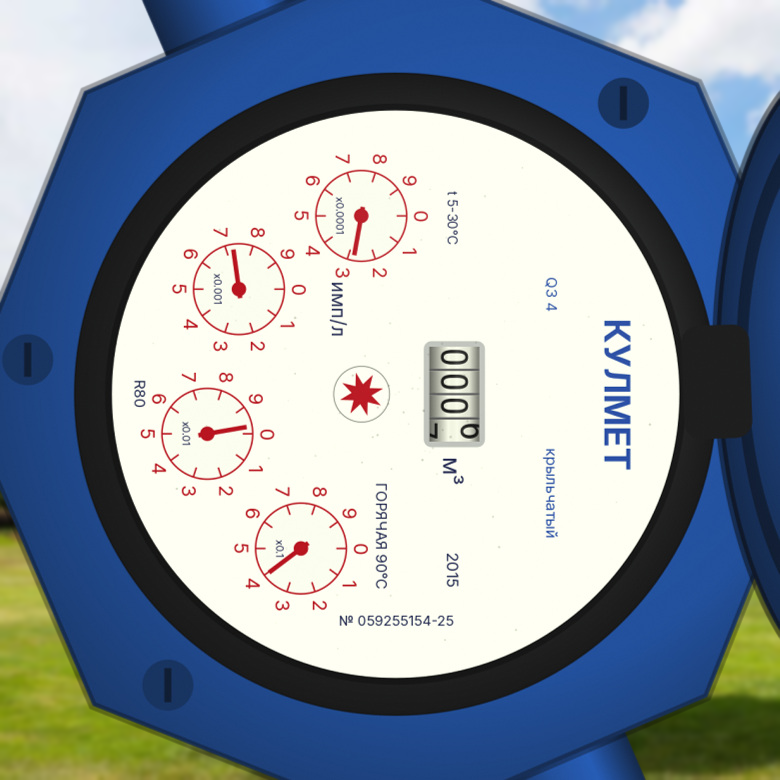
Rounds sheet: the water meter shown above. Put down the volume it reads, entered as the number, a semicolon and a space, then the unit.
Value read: 6.3972; m³
